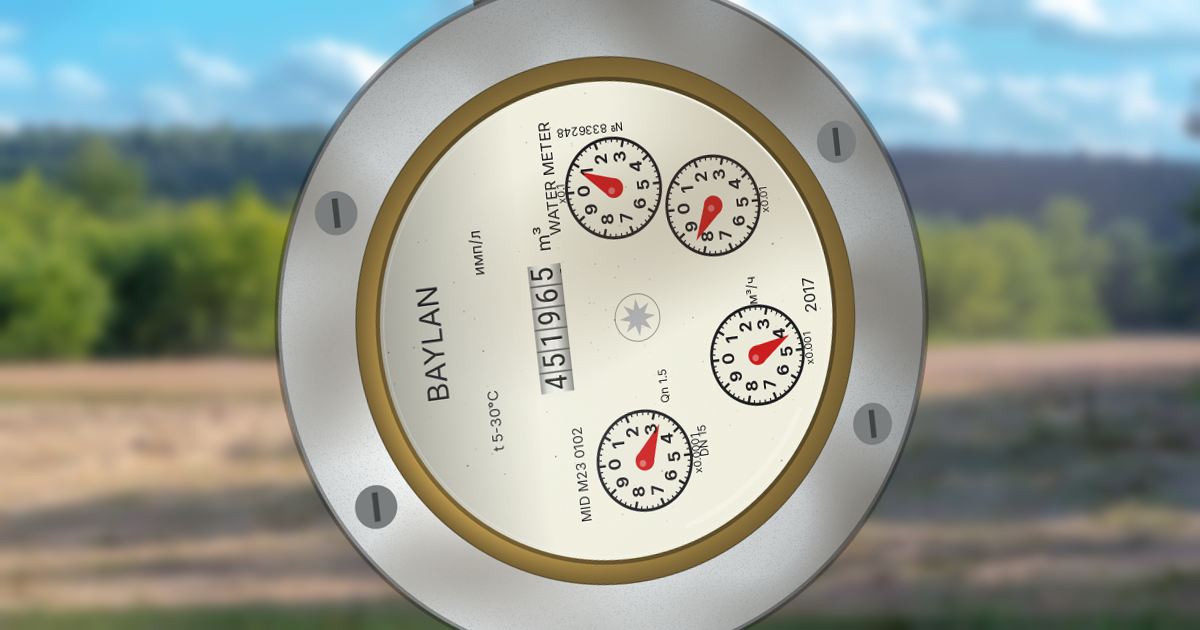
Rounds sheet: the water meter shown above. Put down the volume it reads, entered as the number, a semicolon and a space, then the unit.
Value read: 451965.0843; m³
